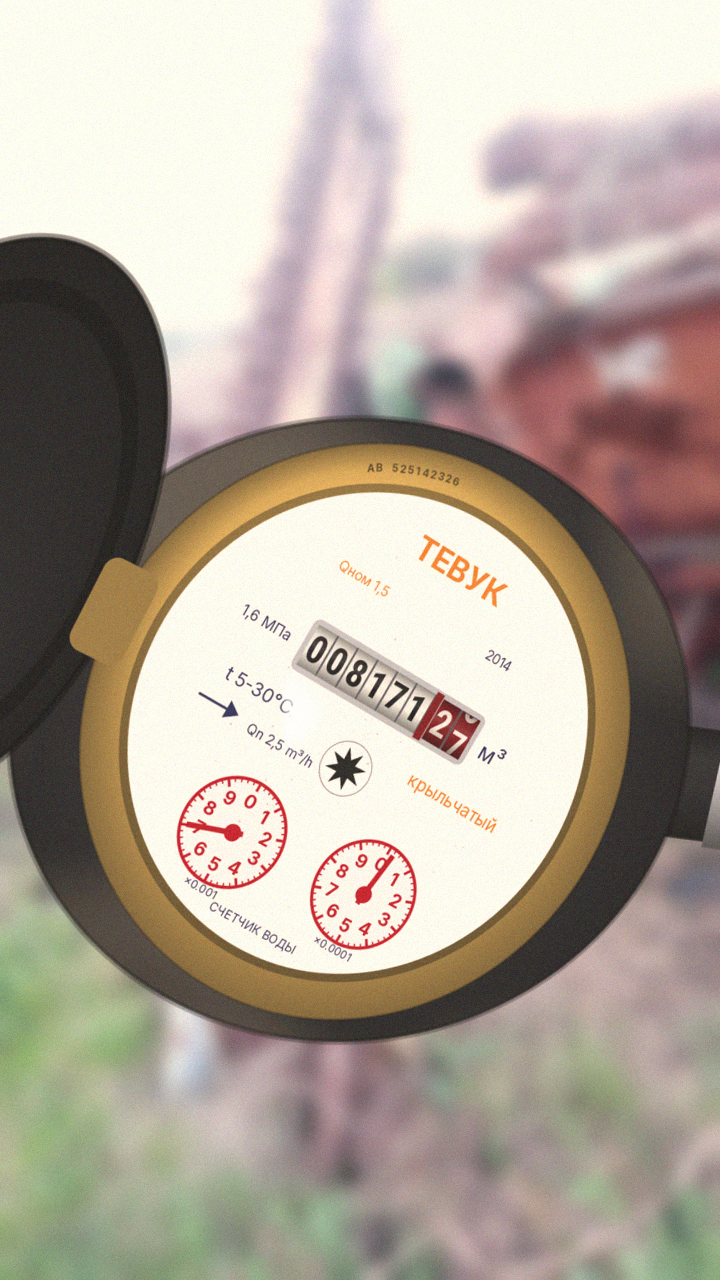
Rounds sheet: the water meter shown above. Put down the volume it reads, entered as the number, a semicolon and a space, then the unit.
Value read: 8171.2670; m³
